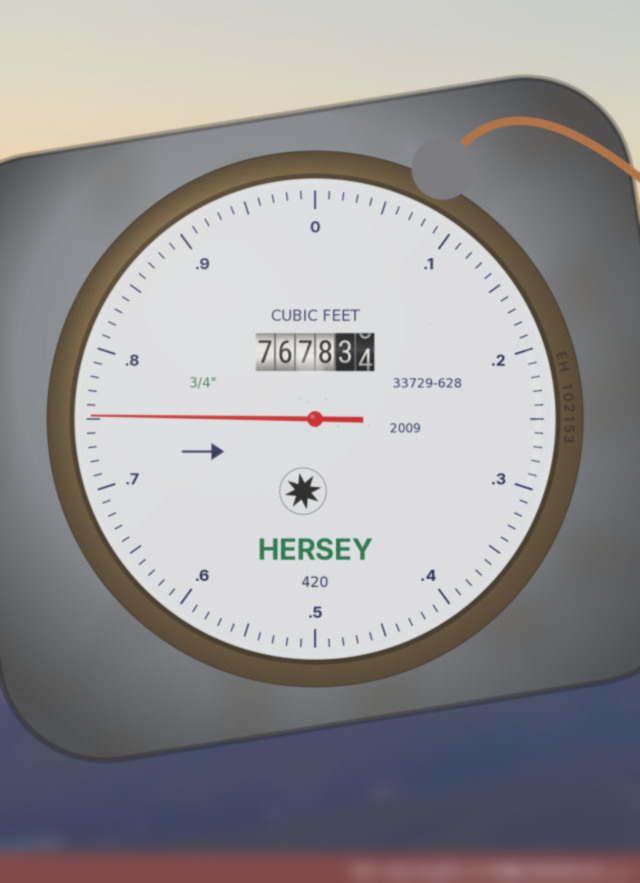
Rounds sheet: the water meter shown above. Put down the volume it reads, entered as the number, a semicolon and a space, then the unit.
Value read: 767833.75; ft³
